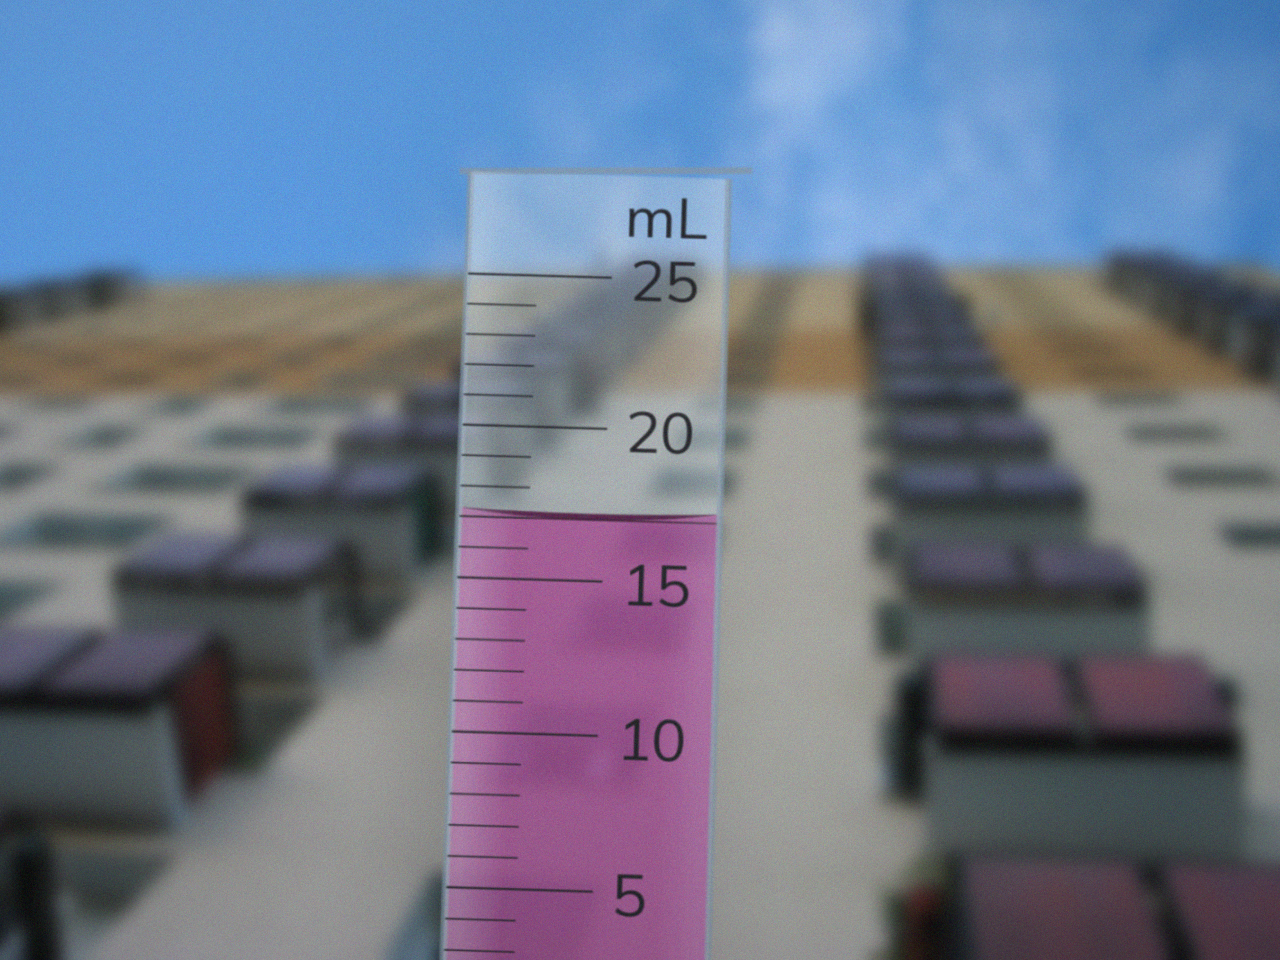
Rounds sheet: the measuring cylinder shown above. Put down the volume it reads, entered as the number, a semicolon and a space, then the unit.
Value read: 17; mL
